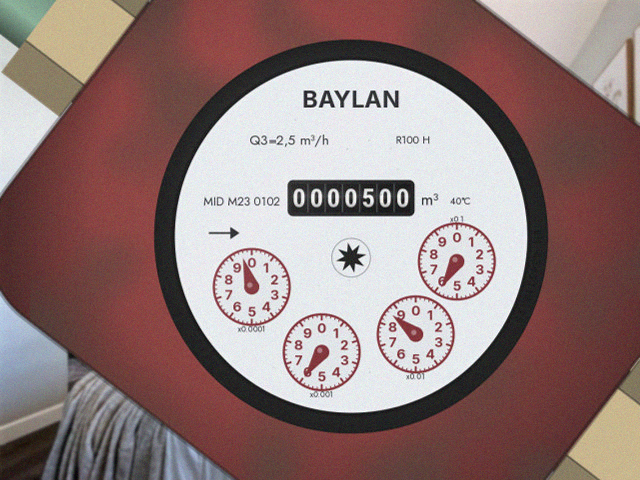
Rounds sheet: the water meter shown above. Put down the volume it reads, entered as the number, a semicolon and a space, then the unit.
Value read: 500.5859; m³
